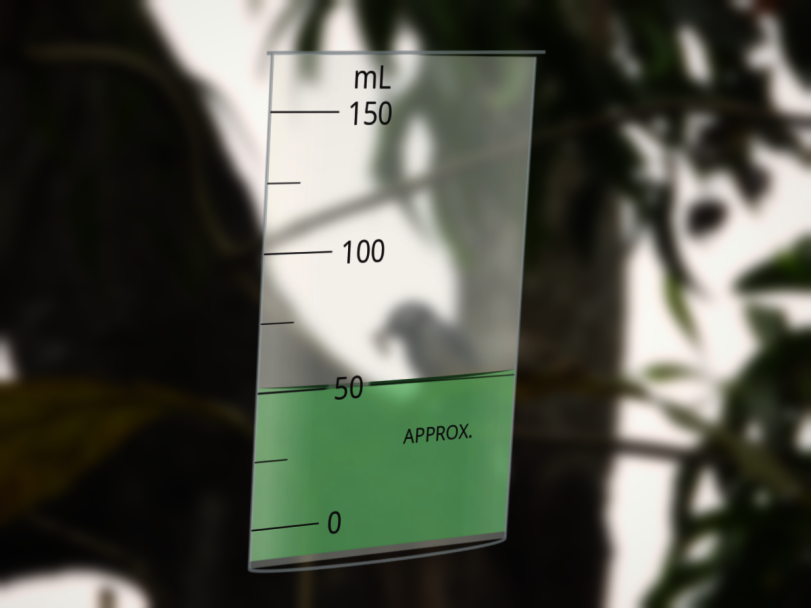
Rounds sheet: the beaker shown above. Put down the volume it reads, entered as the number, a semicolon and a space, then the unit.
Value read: 50; mL
